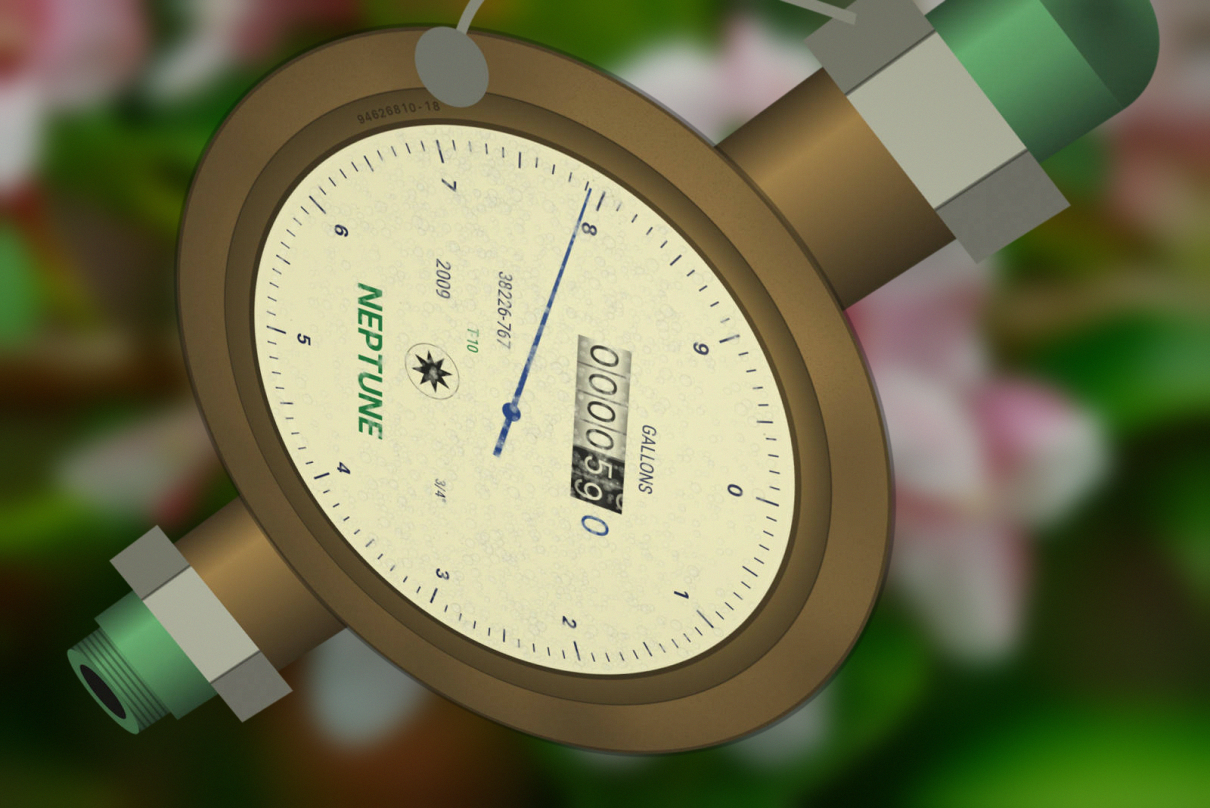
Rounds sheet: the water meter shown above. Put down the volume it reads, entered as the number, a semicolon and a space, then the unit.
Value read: 587.9; gal
